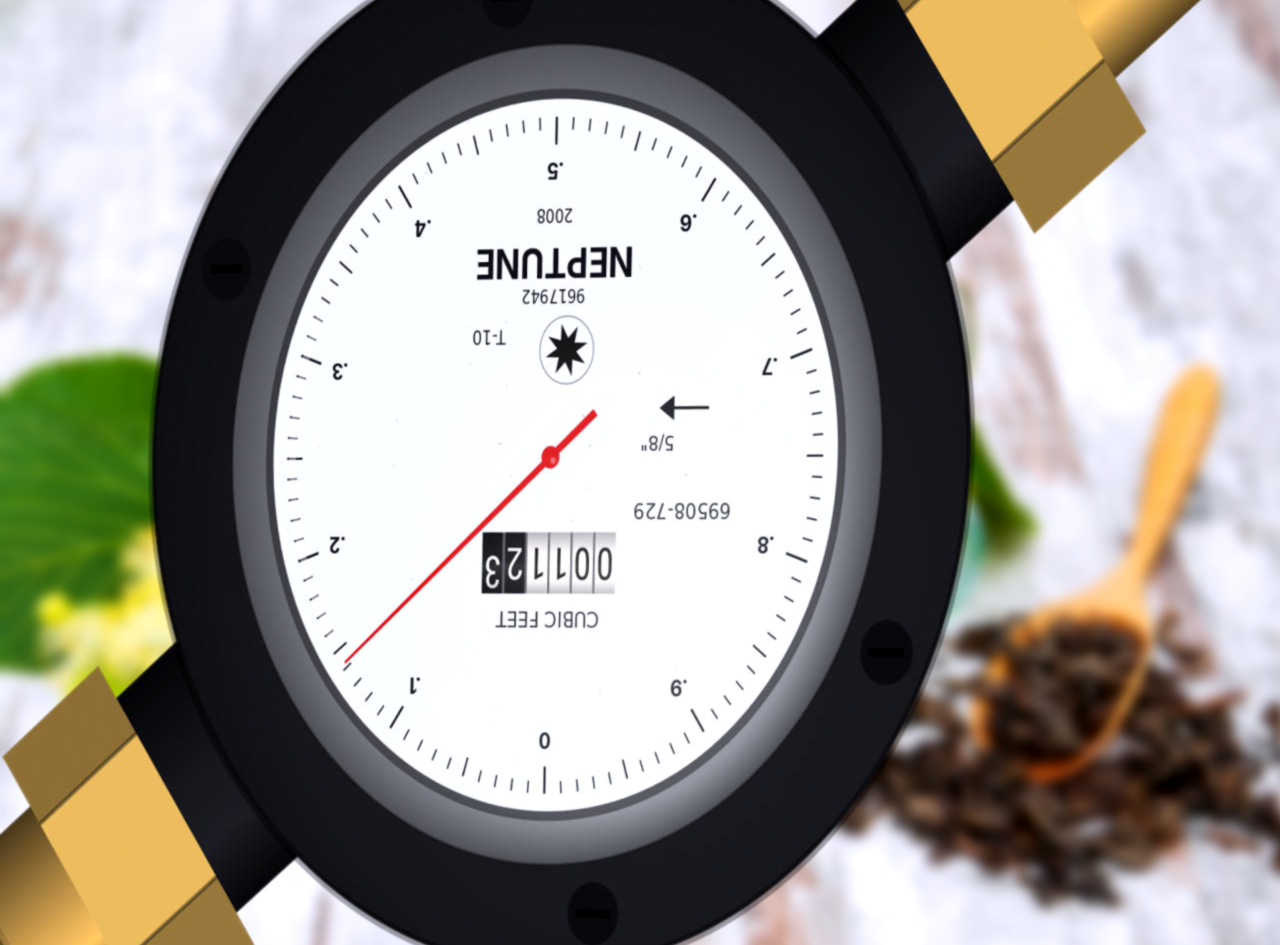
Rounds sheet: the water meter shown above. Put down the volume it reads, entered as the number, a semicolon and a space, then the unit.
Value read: 1123.14; ft³
